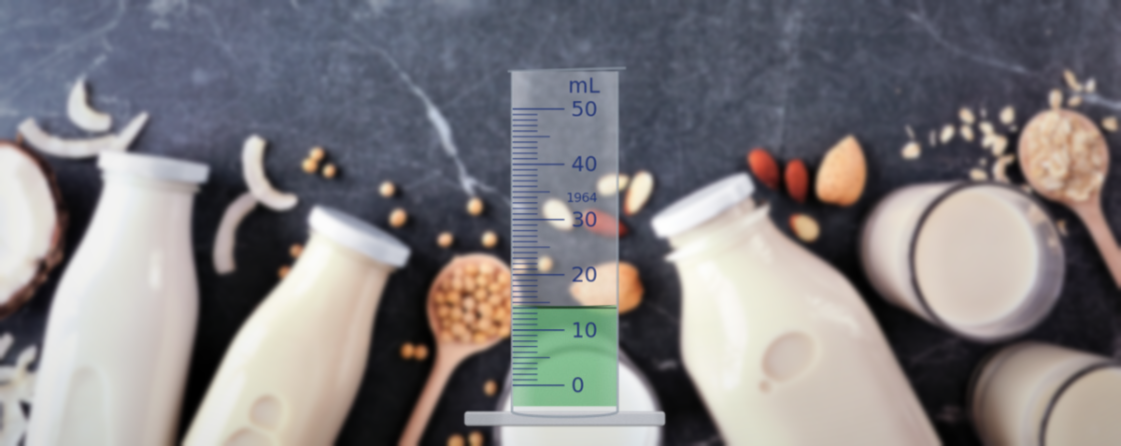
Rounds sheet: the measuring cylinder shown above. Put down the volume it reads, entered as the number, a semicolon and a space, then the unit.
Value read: 14; mL
